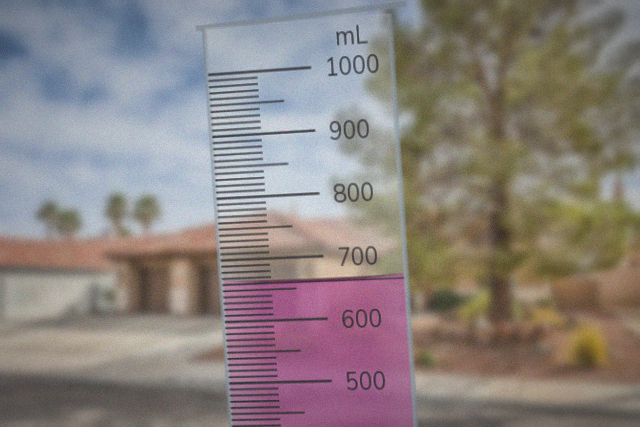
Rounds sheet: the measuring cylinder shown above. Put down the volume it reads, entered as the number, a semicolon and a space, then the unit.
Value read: 660; mL
